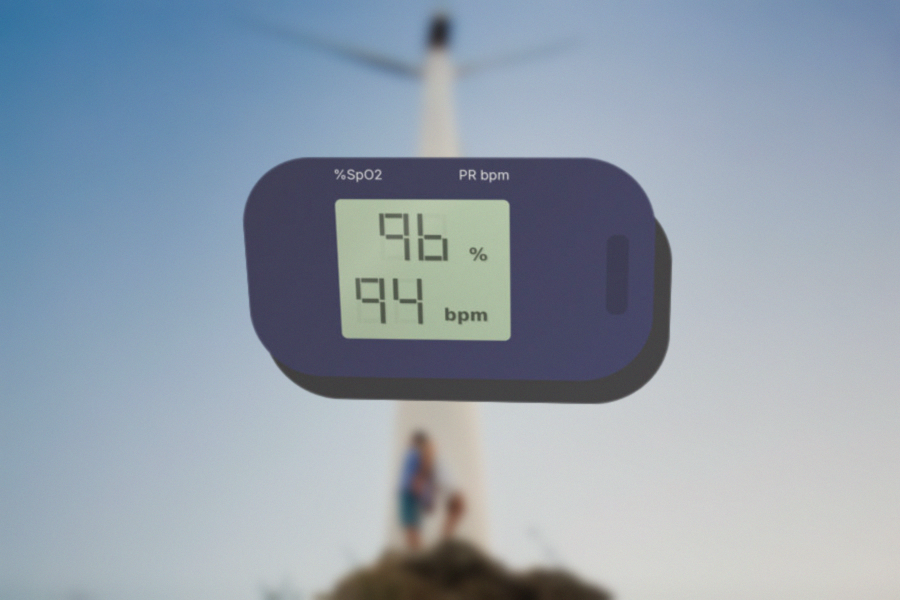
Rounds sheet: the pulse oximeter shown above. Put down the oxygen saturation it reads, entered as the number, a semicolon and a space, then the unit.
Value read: 96; %
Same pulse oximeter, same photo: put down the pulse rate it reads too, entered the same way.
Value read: 94; bpm
